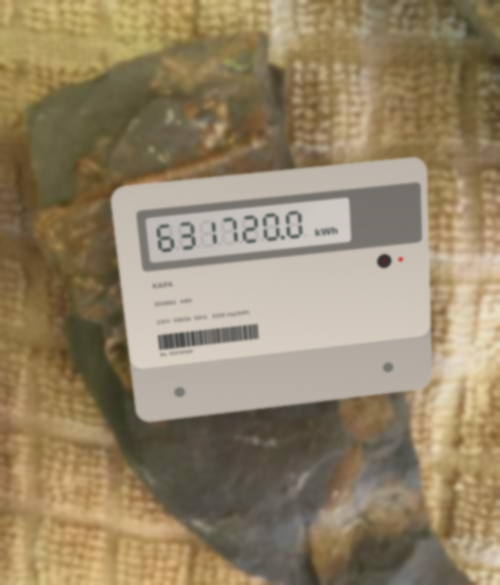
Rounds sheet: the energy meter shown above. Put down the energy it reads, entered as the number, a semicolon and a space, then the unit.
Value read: 631720.0; kWh
